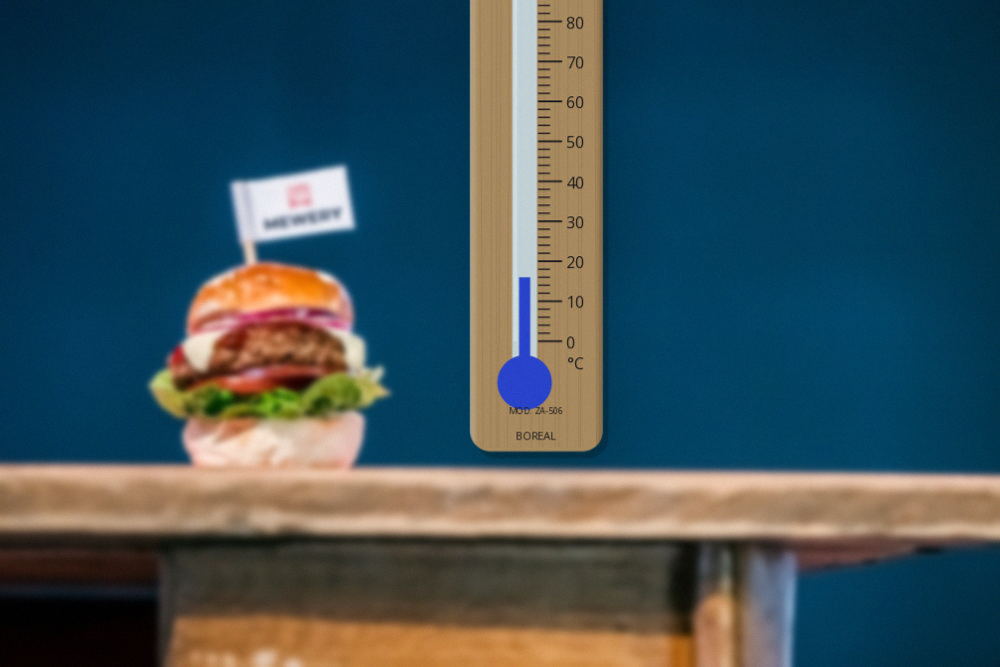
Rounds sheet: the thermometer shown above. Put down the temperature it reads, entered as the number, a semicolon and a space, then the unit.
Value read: 16; °C
